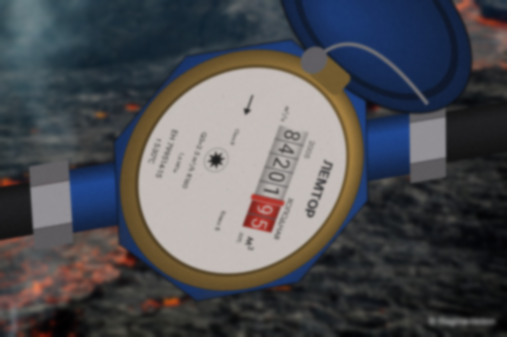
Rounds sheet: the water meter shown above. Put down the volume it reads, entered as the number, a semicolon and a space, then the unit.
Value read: 84201.95; m³
